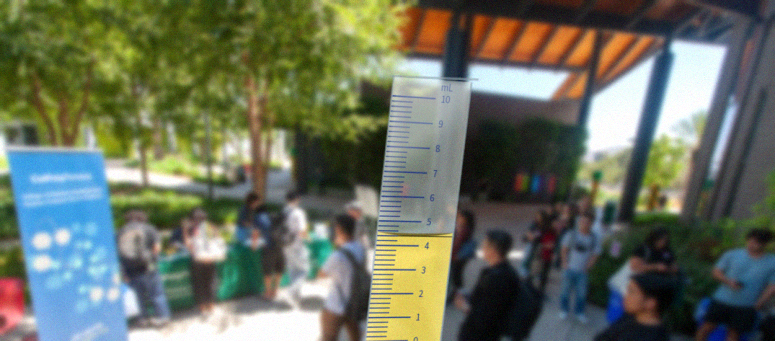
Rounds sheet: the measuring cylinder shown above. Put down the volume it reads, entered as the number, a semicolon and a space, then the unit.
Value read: 4.4; mL
